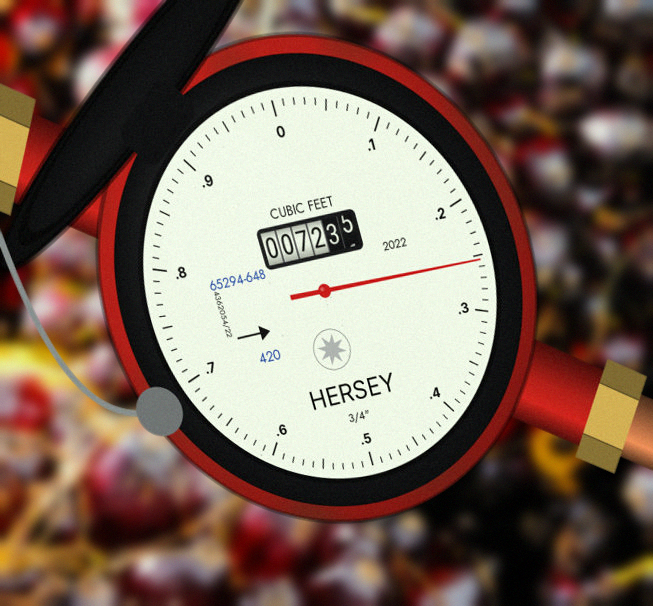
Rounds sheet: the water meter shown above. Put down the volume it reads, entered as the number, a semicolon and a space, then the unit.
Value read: 7235.25; ft³
